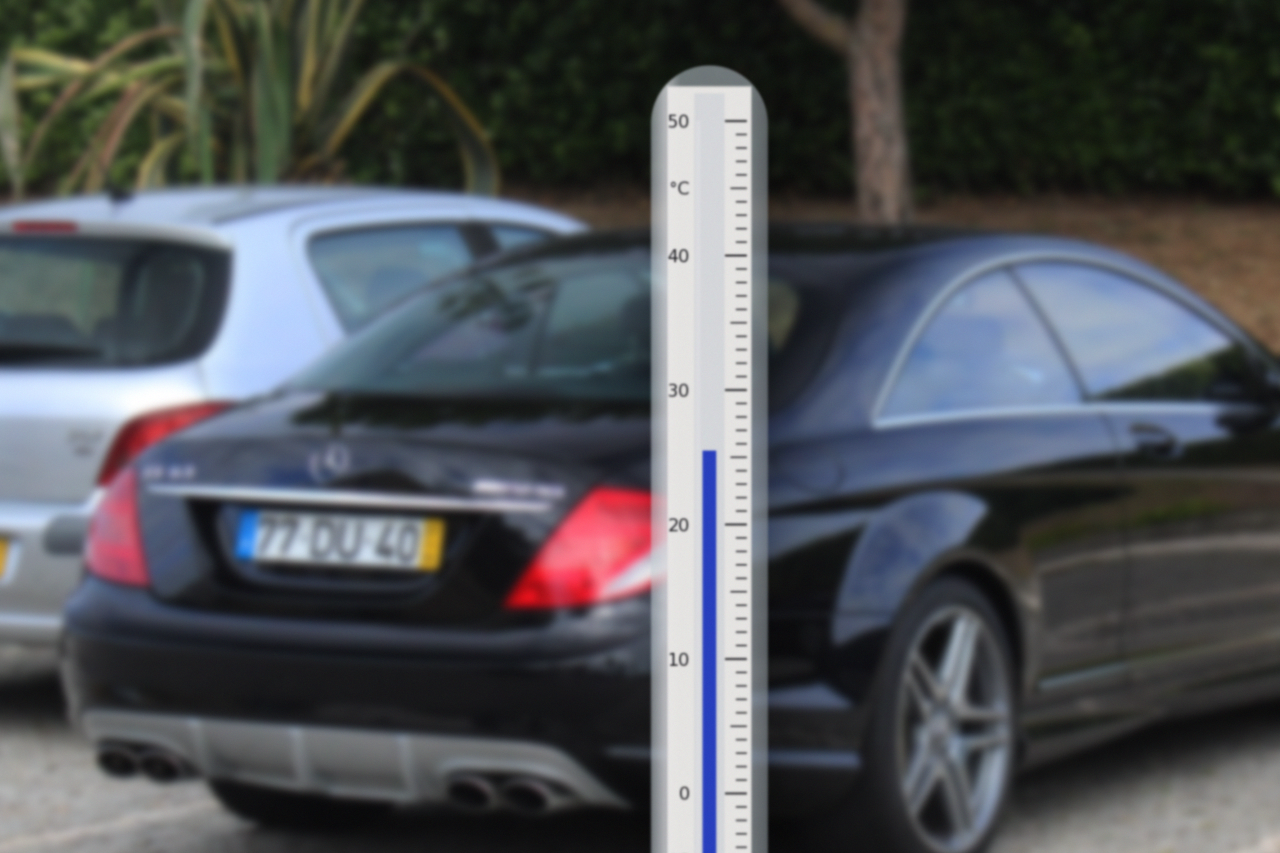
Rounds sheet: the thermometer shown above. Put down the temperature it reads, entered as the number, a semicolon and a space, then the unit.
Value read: 25.5; °C
